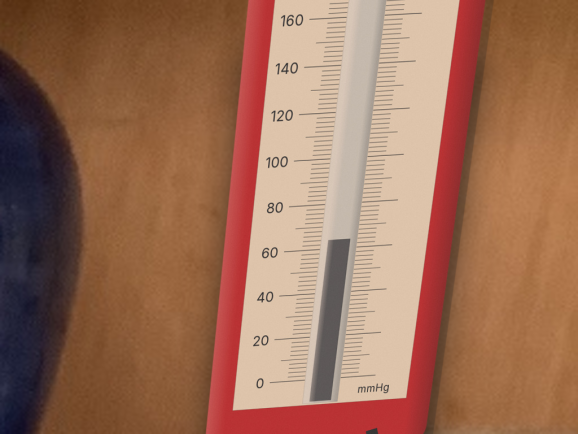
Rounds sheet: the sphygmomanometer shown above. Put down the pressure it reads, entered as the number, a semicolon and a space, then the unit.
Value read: 64; mmHg
